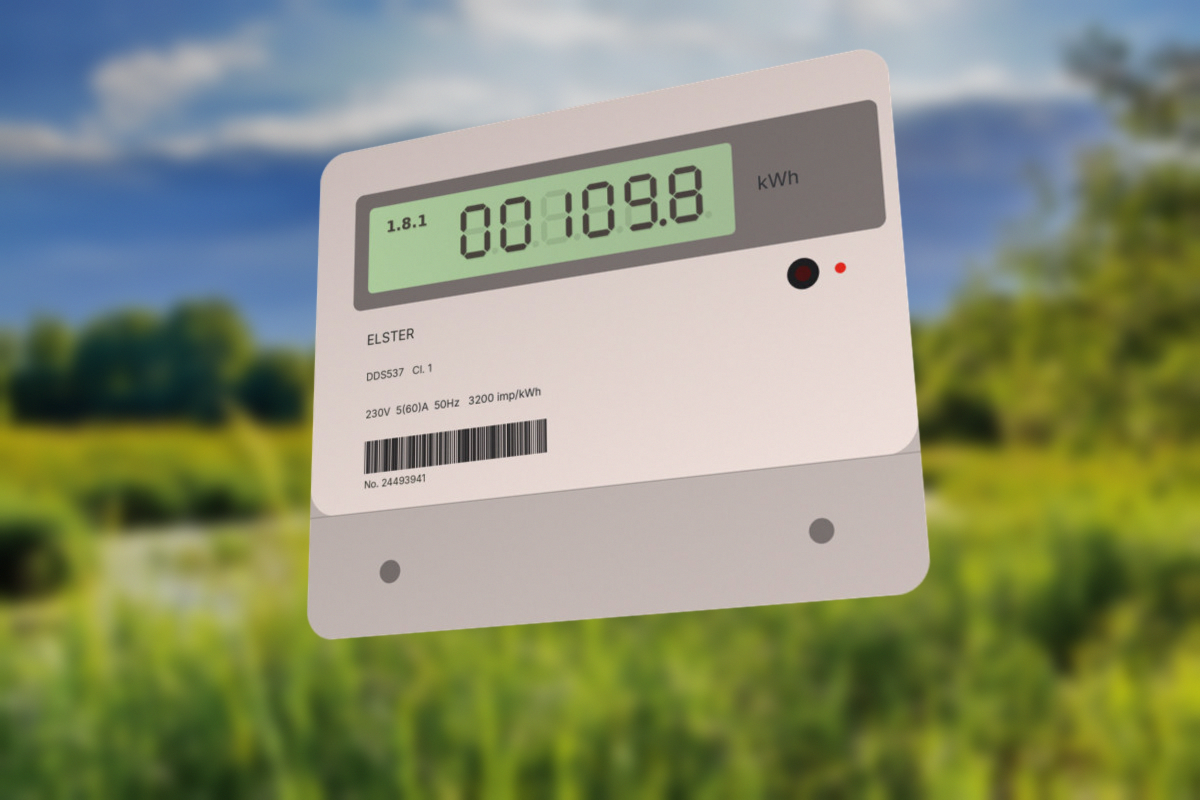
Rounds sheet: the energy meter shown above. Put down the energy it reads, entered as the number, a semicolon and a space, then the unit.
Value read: 109.8; kWh
